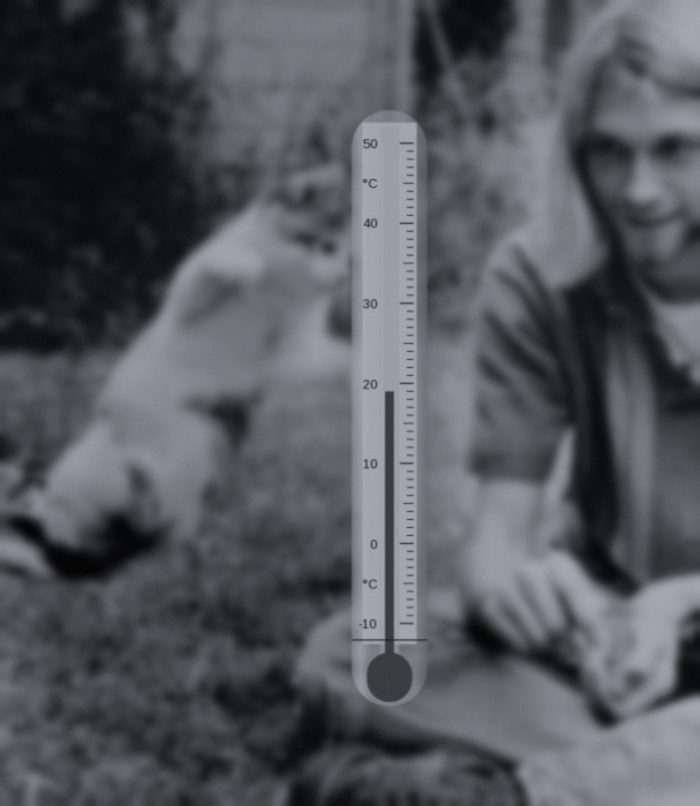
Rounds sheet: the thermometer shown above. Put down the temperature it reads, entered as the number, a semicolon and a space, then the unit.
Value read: 19; °C
